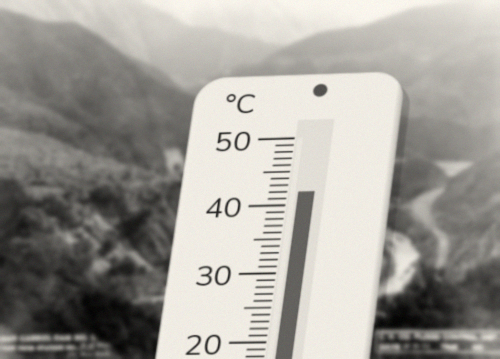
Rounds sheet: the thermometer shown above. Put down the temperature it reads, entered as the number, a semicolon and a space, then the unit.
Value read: 42; °C
